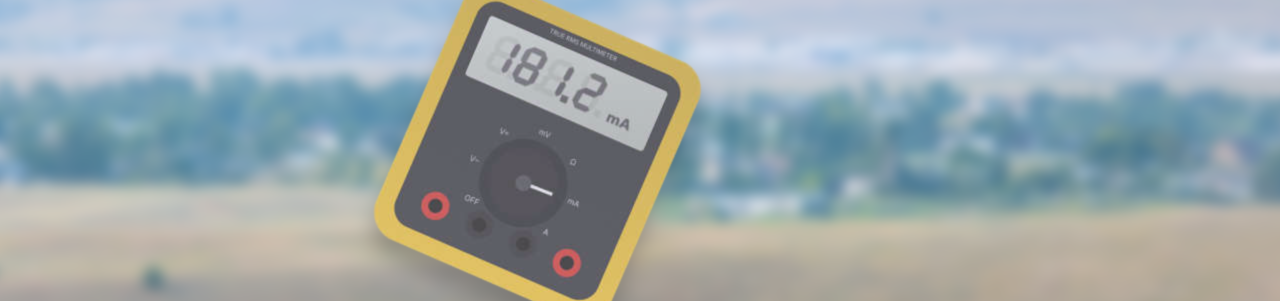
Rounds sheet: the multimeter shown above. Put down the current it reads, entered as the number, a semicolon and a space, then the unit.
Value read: 181.2; mA
